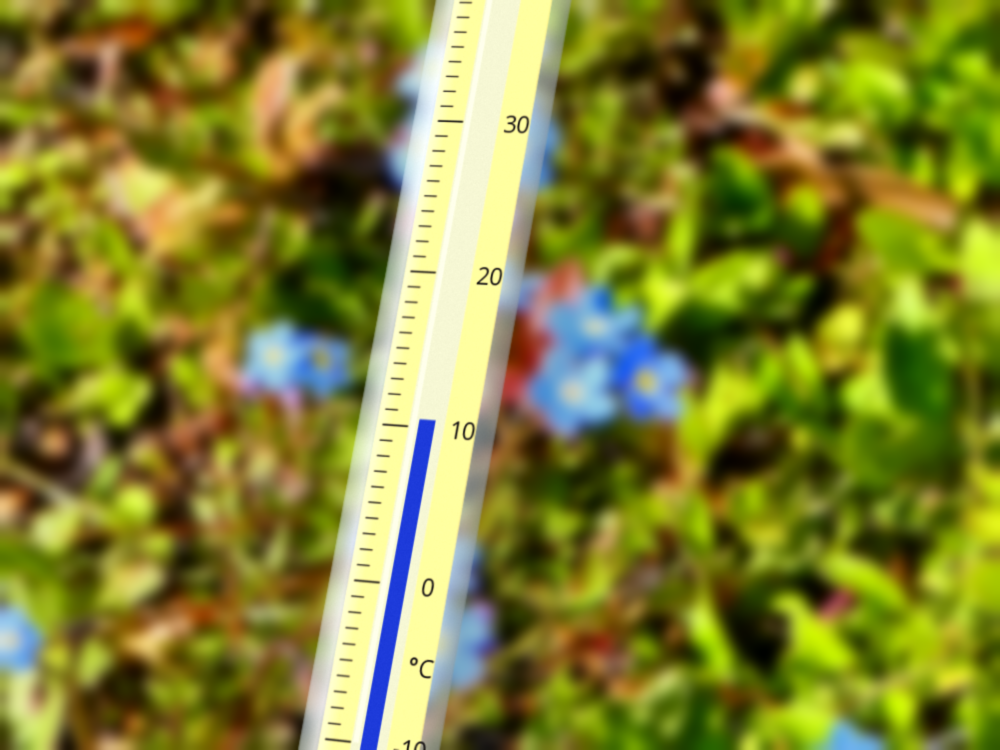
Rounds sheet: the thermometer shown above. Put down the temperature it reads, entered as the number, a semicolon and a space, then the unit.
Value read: 10.5; °C
